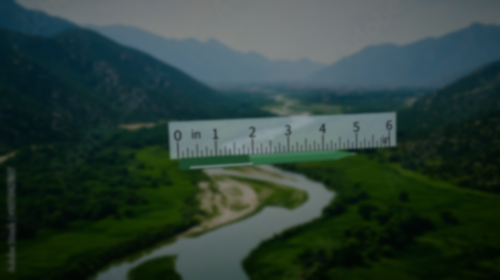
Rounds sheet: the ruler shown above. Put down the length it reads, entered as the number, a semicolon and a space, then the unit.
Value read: 5; in
